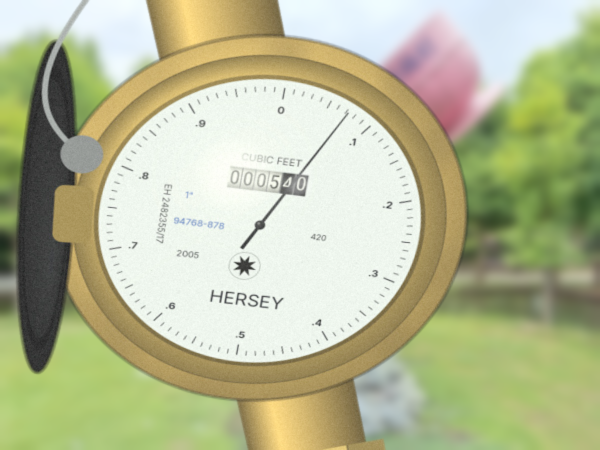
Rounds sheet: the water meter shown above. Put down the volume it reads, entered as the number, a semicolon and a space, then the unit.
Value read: 540.07; ft³
